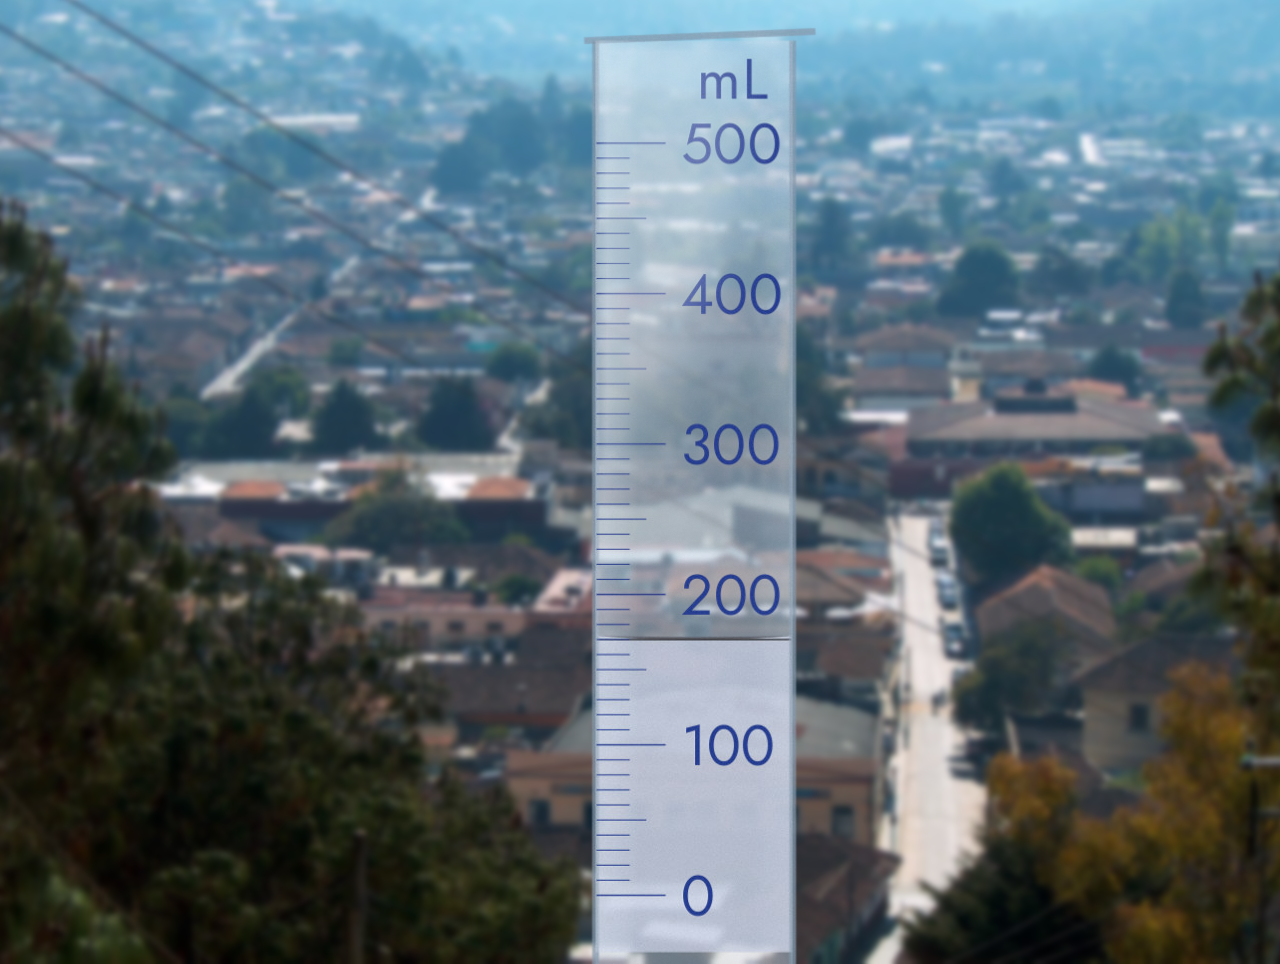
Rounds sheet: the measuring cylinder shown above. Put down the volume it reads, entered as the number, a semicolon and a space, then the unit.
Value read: 170; mL
